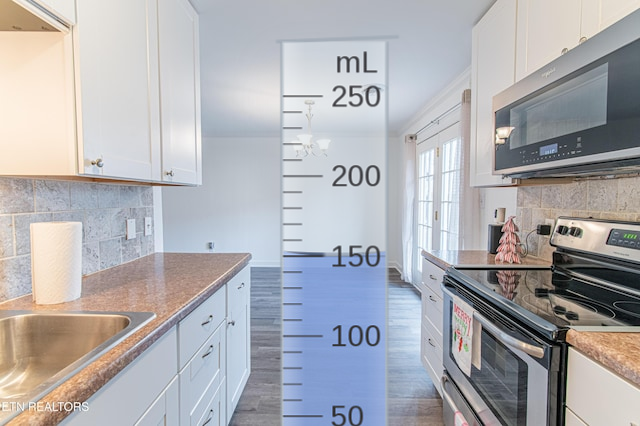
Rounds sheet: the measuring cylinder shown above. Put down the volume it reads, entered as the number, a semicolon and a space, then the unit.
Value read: 150; mL
